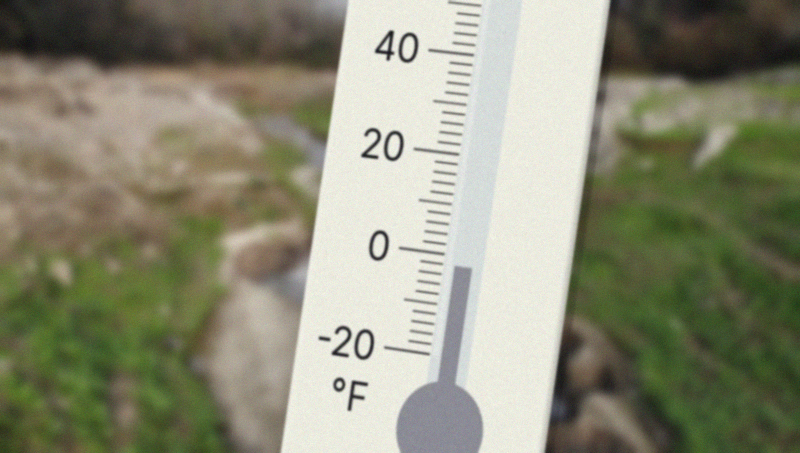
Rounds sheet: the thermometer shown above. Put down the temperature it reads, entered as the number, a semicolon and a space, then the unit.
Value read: -2; °F
